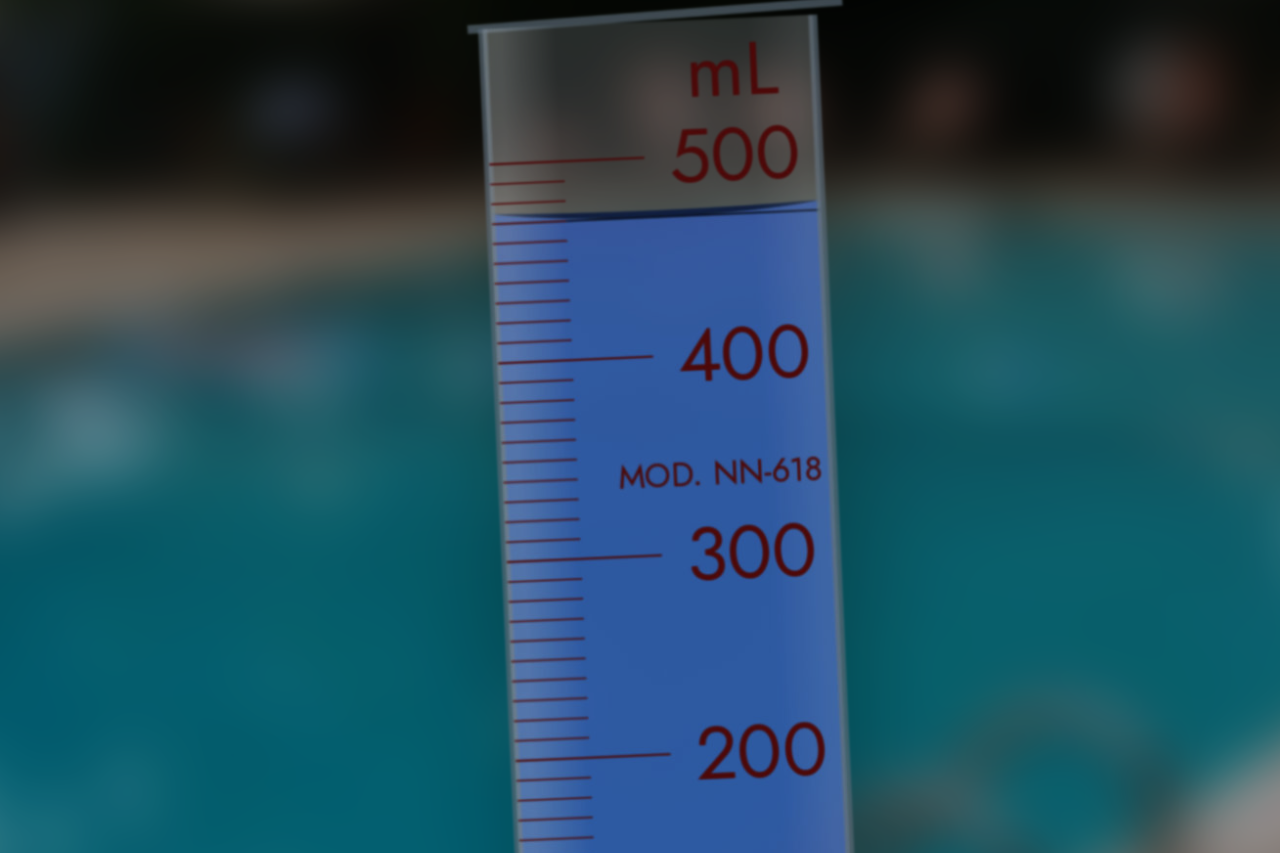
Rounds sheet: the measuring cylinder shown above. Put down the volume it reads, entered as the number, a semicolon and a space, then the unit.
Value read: 470; mL
